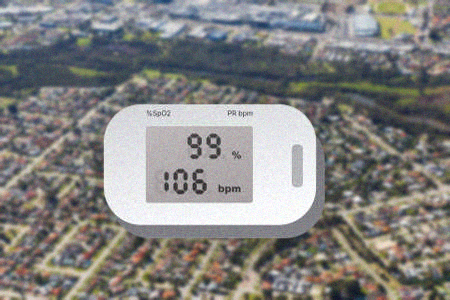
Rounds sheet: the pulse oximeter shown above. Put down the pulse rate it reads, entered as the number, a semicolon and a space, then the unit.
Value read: 106; bpm
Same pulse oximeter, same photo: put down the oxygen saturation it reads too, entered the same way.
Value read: 99; %
